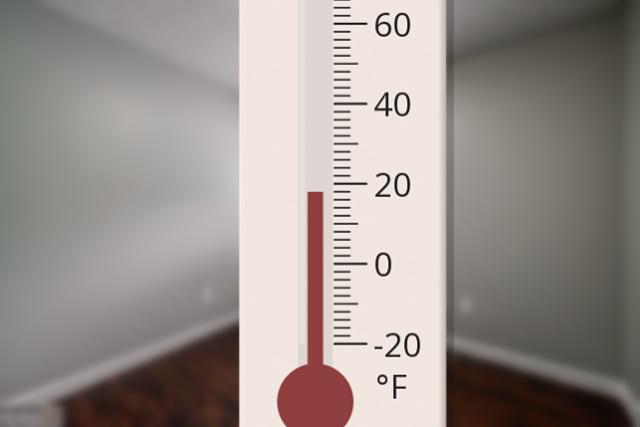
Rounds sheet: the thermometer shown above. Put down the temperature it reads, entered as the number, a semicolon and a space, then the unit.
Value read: 18; °F
